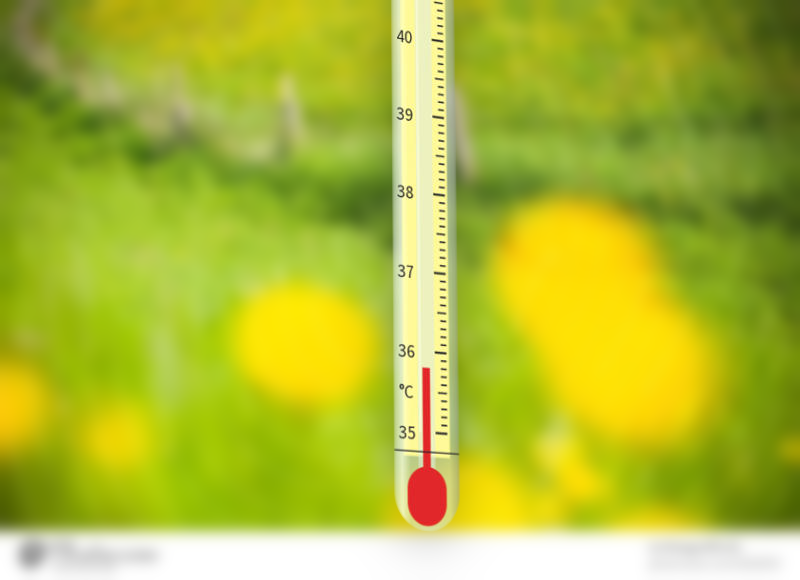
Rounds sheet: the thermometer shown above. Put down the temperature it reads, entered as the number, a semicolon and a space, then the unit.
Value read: 35.8; °C
